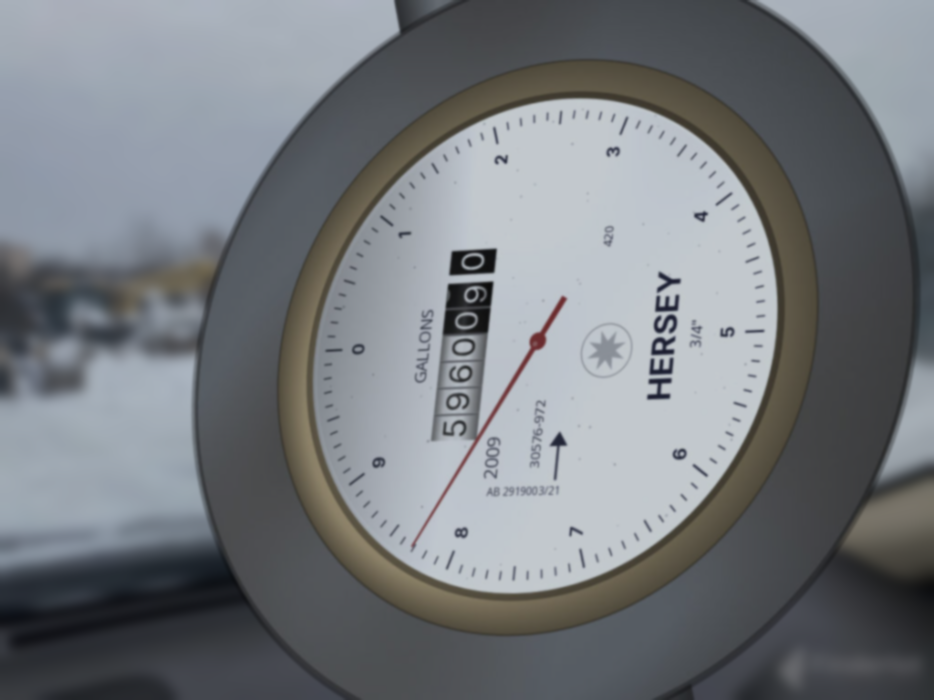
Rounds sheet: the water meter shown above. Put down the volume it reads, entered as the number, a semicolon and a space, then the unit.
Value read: 5960088.3; gal
